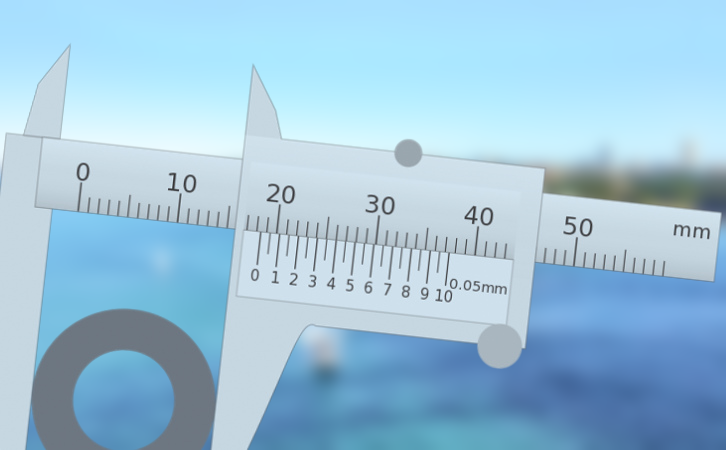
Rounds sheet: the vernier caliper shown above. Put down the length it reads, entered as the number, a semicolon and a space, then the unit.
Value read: 18.4; mm
